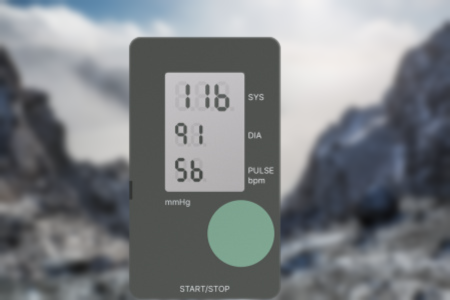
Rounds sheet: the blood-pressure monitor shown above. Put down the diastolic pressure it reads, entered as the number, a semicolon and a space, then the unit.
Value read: 91; mmHg
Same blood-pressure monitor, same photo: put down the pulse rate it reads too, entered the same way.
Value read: 56; bpm
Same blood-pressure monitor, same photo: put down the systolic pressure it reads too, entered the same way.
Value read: 116; mmHg
